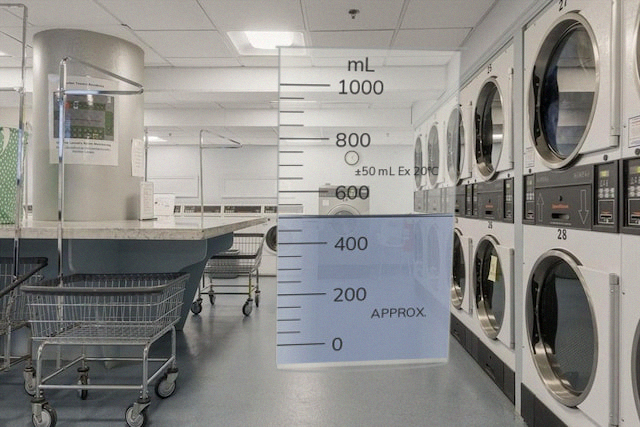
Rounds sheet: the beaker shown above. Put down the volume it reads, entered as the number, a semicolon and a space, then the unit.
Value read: 500; mL
